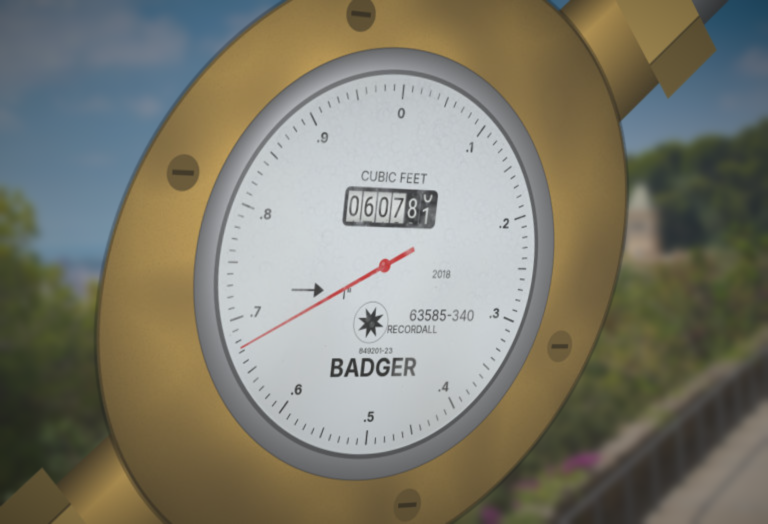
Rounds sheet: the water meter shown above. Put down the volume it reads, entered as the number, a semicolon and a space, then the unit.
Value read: 60780.67; ft³
